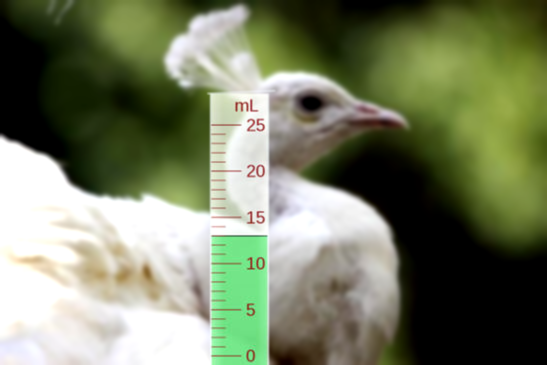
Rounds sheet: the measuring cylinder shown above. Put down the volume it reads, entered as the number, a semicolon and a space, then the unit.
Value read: 13; mL
